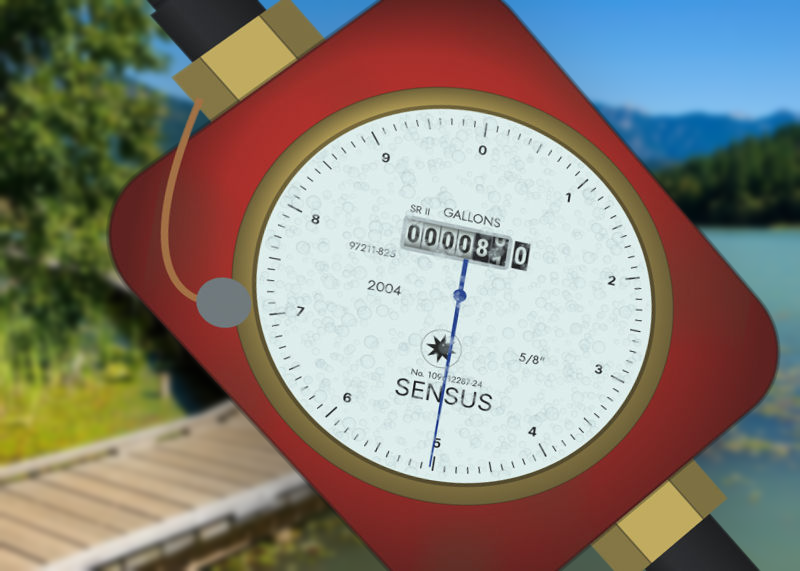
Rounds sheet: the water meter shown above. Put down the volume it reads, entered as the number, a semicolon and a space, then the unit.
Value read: 805.0; gal
